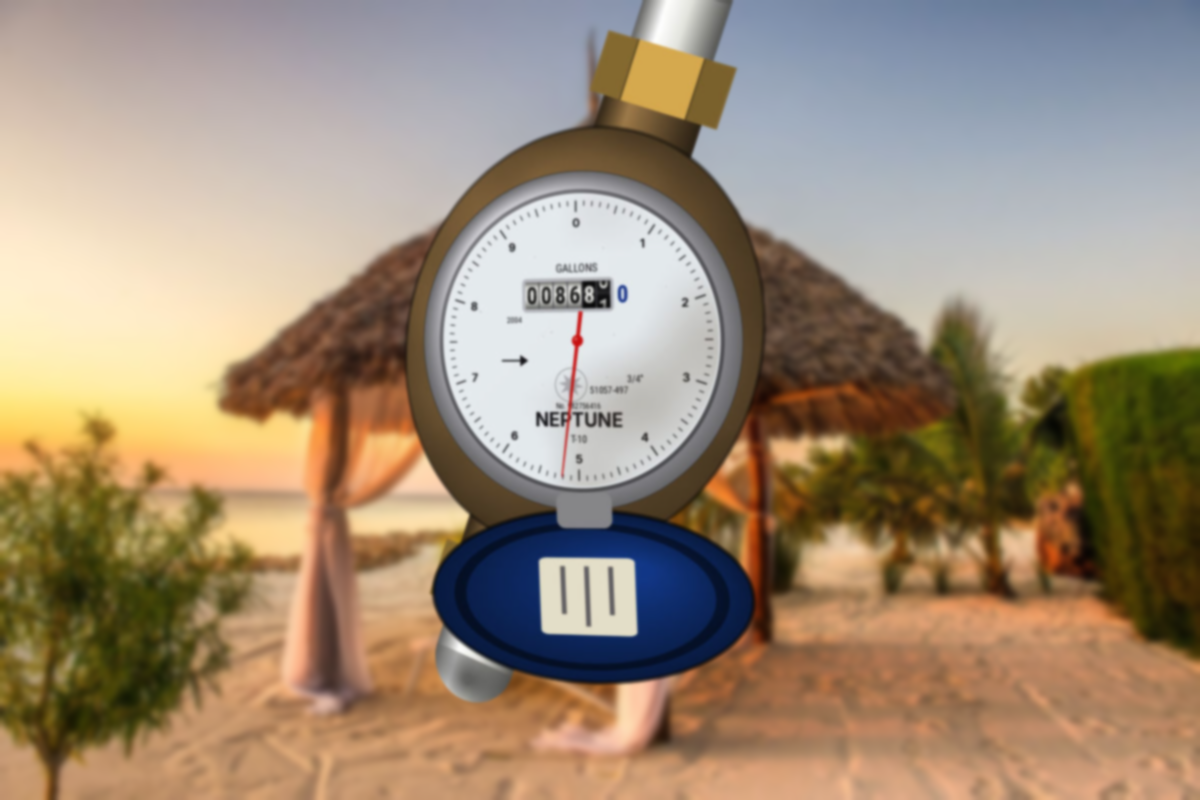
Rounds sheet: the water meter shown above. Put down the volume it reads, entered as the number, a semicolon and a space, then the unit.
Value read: 86805.2; gal
